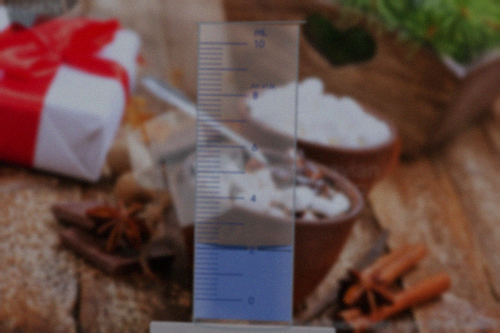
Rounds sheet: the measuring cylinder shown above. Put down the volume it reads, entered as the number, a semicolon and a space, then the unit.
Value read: 2; mL
